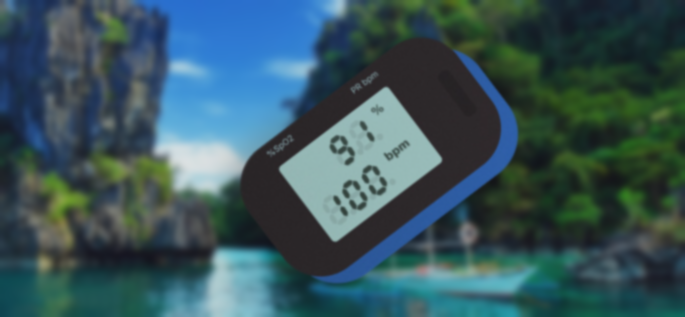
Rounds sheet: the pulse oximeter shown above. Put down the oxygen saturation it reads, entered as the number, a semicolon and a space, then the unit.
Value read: 91; %
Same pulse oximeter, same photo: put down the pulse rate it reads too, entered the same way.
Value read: 100; bpm
